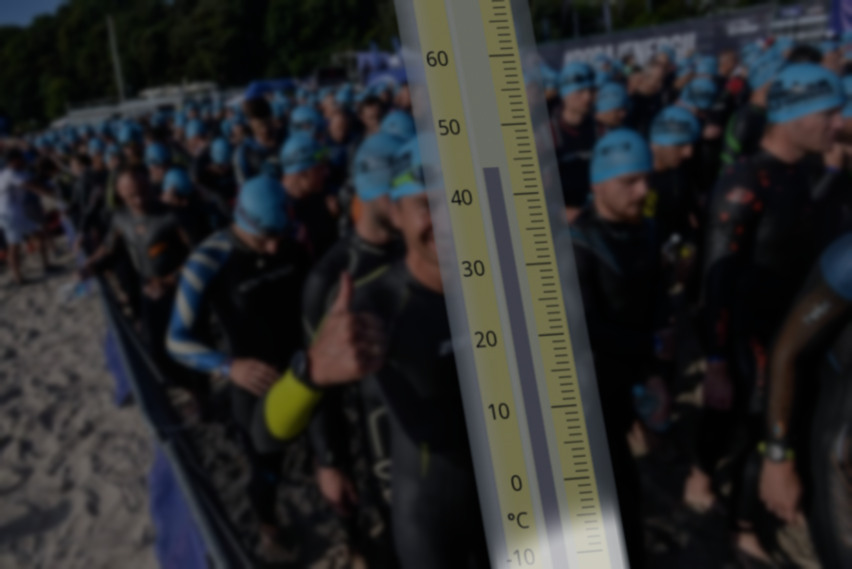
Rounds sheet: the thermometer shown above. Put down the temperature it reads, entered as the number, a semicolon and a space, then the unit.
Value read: 44; °C
